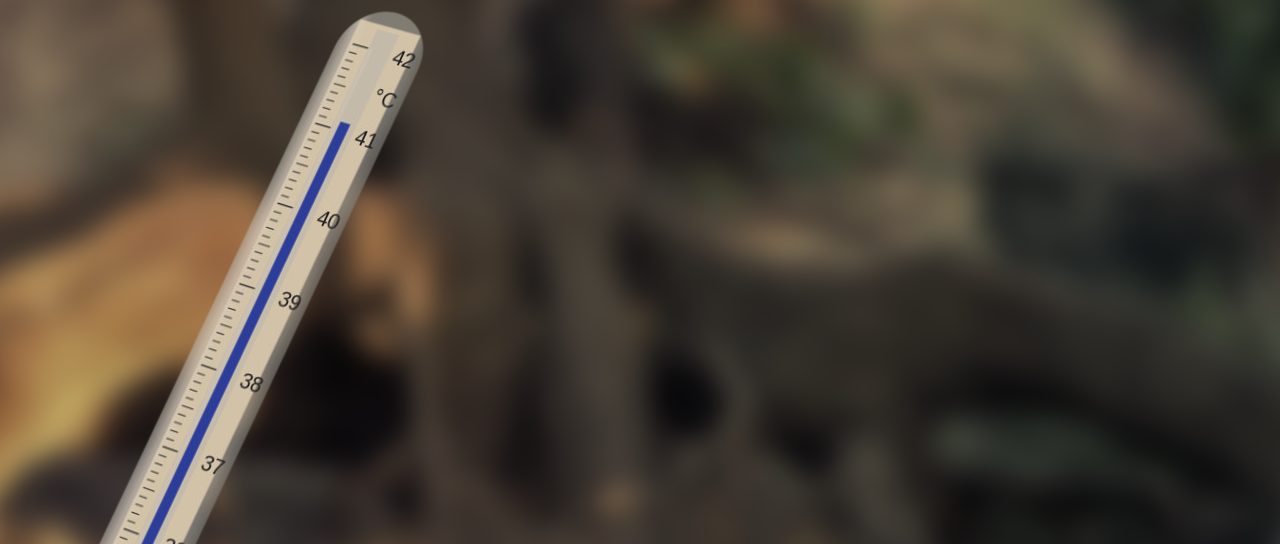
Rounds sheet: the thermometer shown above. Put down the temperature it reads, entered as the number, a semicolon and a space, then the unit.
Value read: 41.1; °C
